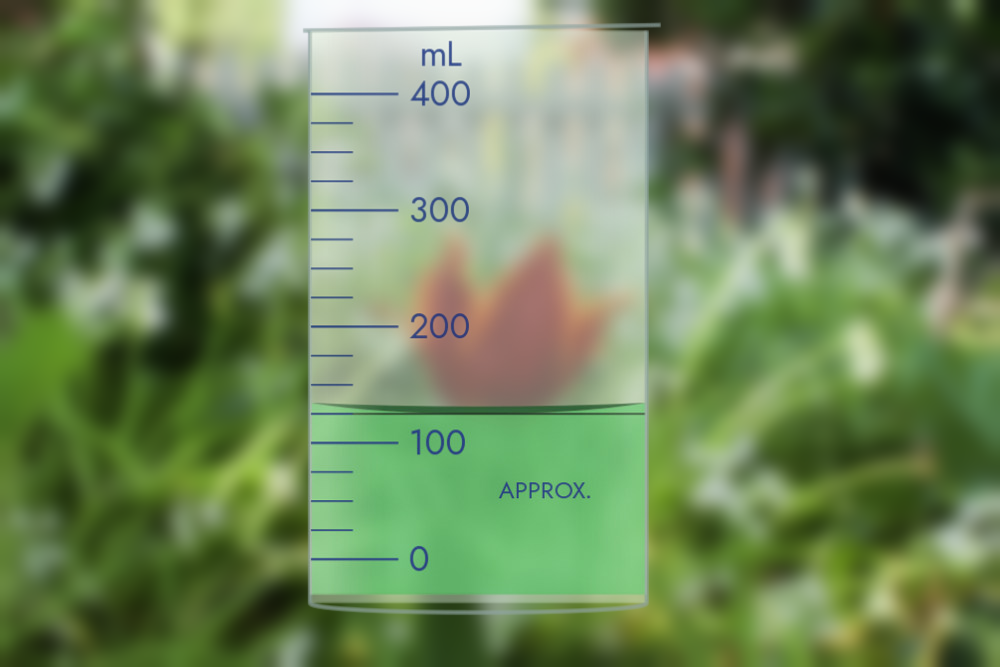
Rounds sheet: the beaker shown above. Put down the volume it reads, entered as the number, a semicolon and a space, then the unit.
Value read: 125; mL
